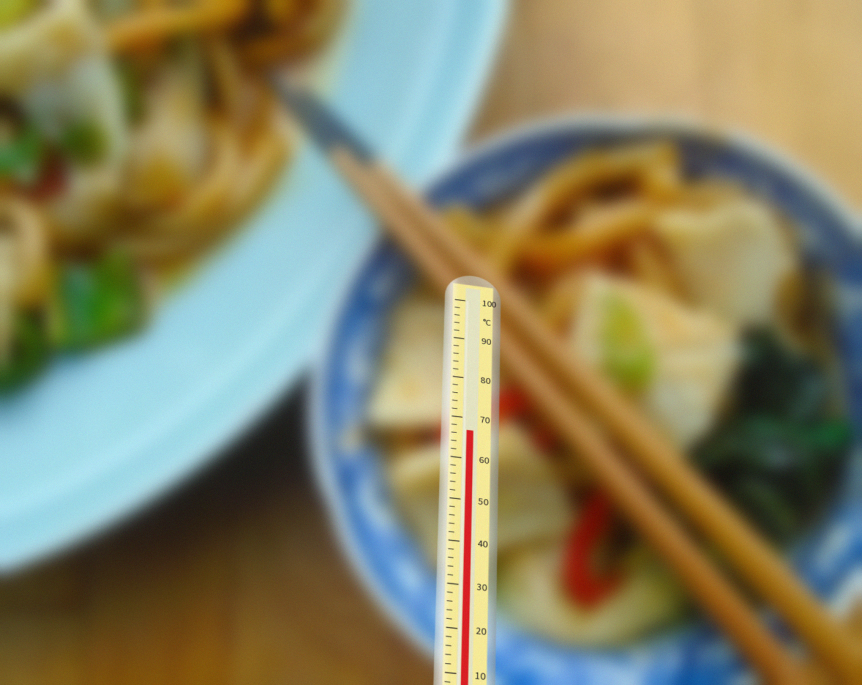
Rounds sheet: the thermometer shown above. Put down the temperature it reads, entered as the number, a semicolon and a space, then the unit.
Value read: 67; °C
